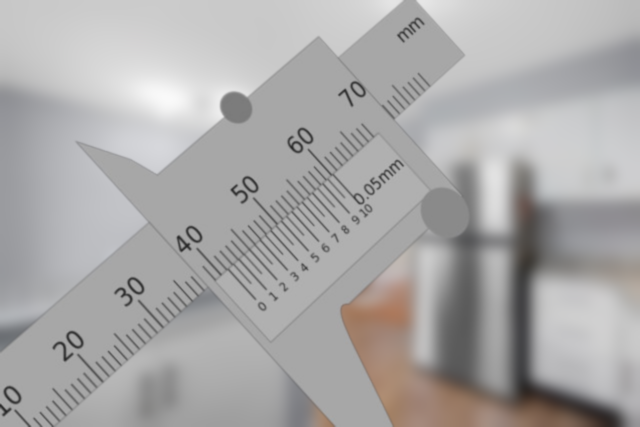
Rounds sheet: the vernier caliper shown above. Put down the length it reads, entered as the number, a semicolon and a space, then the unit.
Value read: 41.2; mm
